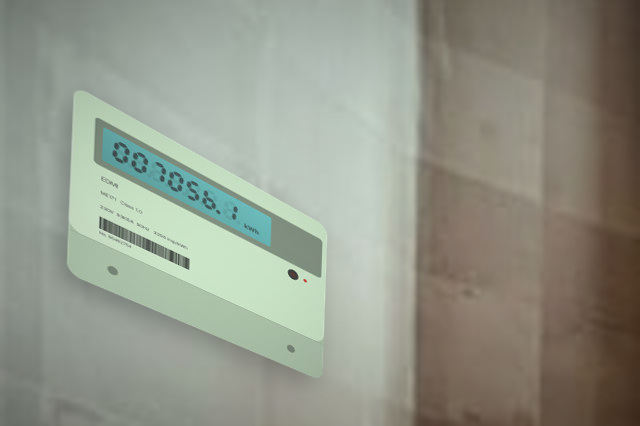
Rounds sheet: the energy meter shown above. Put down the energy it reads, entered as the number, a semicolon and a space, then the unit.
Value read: 7056.1; kWh
